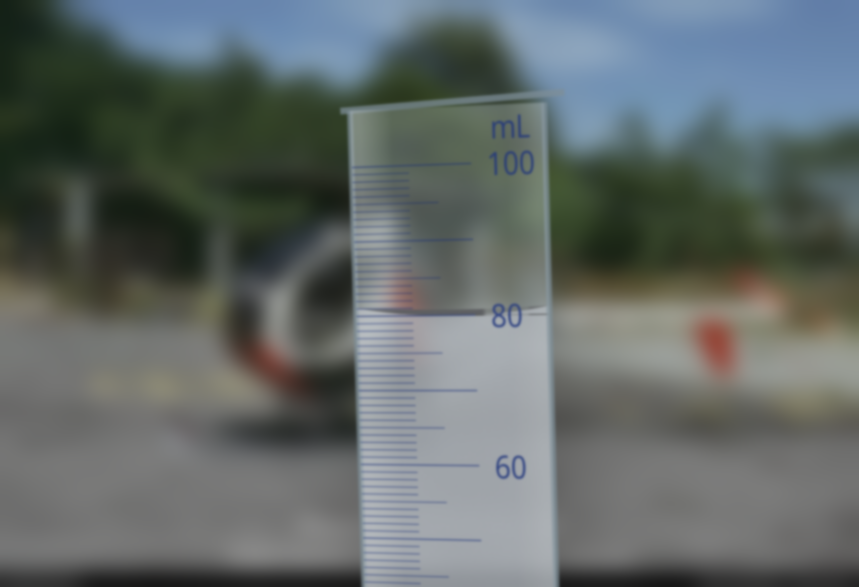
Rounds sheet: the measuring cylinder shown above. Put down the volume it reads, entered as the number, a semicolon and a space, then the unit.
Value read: 80; mL
